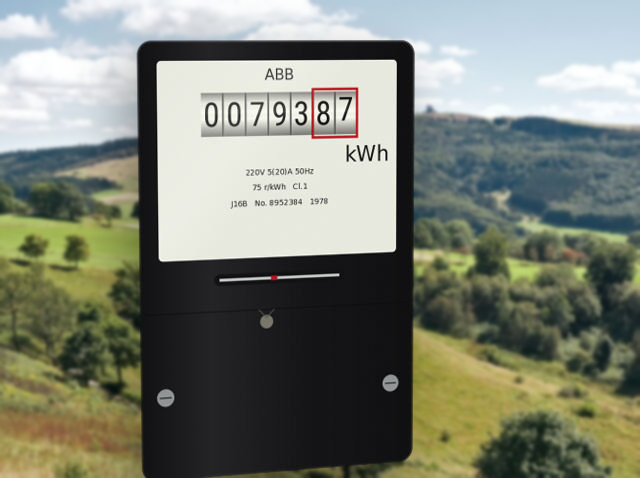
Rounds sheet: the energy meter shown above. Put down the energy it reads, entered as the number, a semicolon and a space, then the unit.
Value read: 793.87; kWh
